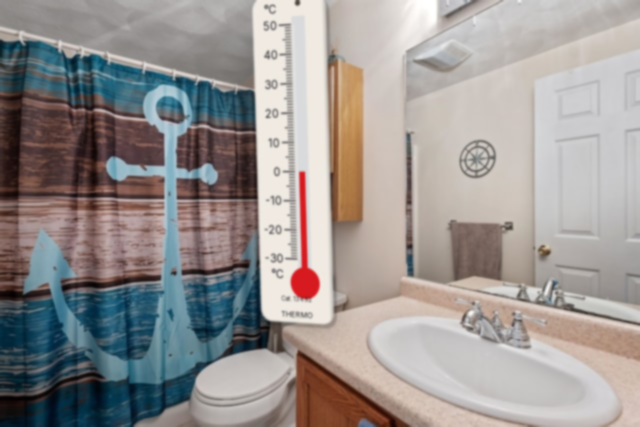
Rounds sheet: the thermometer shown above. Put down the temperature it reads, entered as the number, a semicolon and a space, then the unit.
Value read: 0; °C
